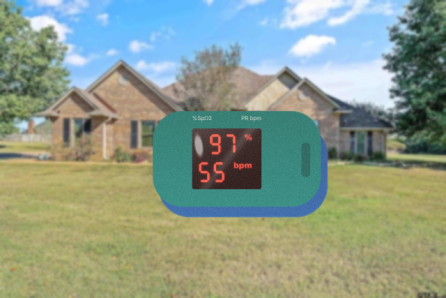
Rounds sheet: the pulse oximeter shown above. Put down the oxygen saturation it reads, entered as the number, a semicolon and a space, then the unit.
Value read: 97; %
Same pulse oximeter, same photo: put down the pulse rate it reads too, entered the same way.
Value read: 55; bpm
